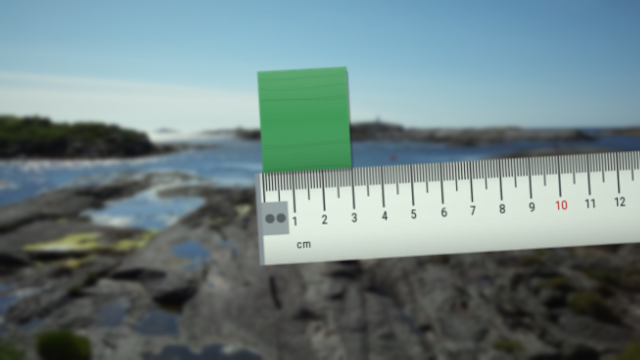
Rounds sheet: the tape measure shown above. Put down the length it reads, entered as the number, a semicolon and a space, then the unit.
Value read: 3; cm
